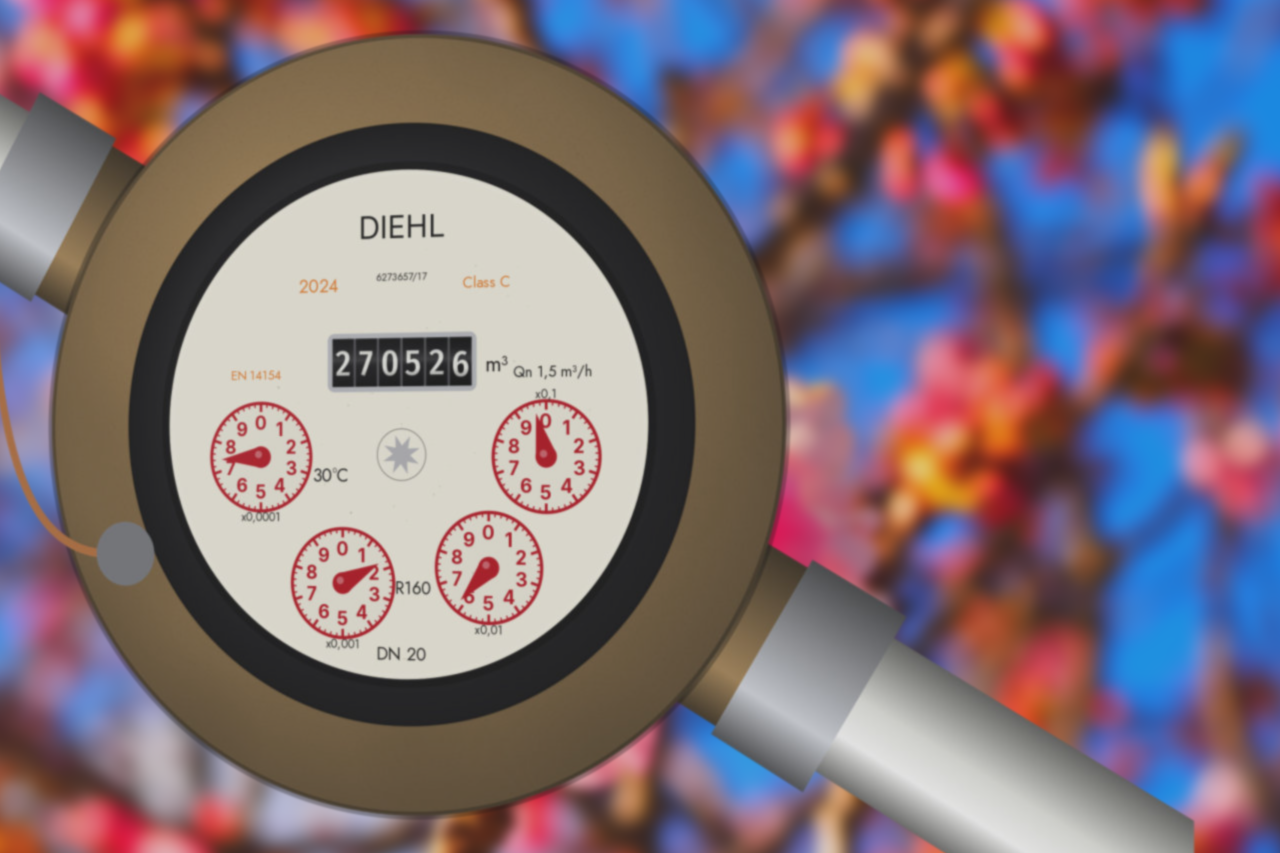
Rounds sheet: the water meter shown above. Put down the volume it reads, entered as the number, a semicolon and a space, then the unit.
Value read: 270525.9617; m³
